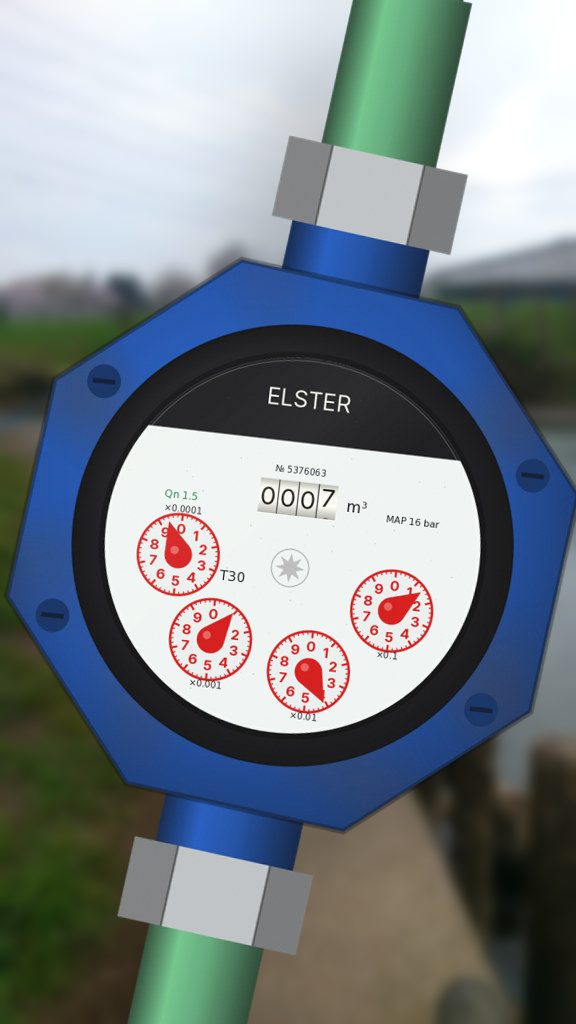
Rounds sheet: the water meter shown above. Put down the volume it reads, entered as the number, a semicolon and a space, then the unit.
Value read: 7.1409; m³
